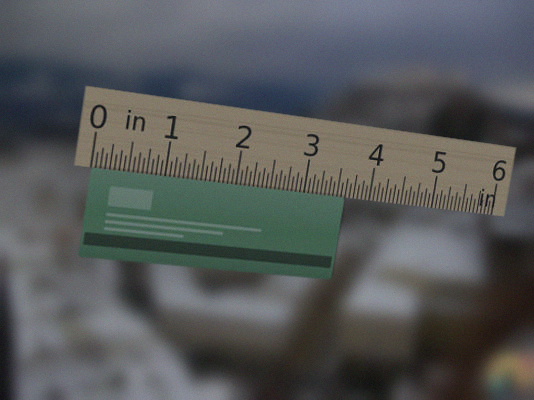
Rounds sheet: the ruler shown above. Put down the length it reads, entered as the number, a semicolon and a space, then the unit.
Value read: 3.625; in
